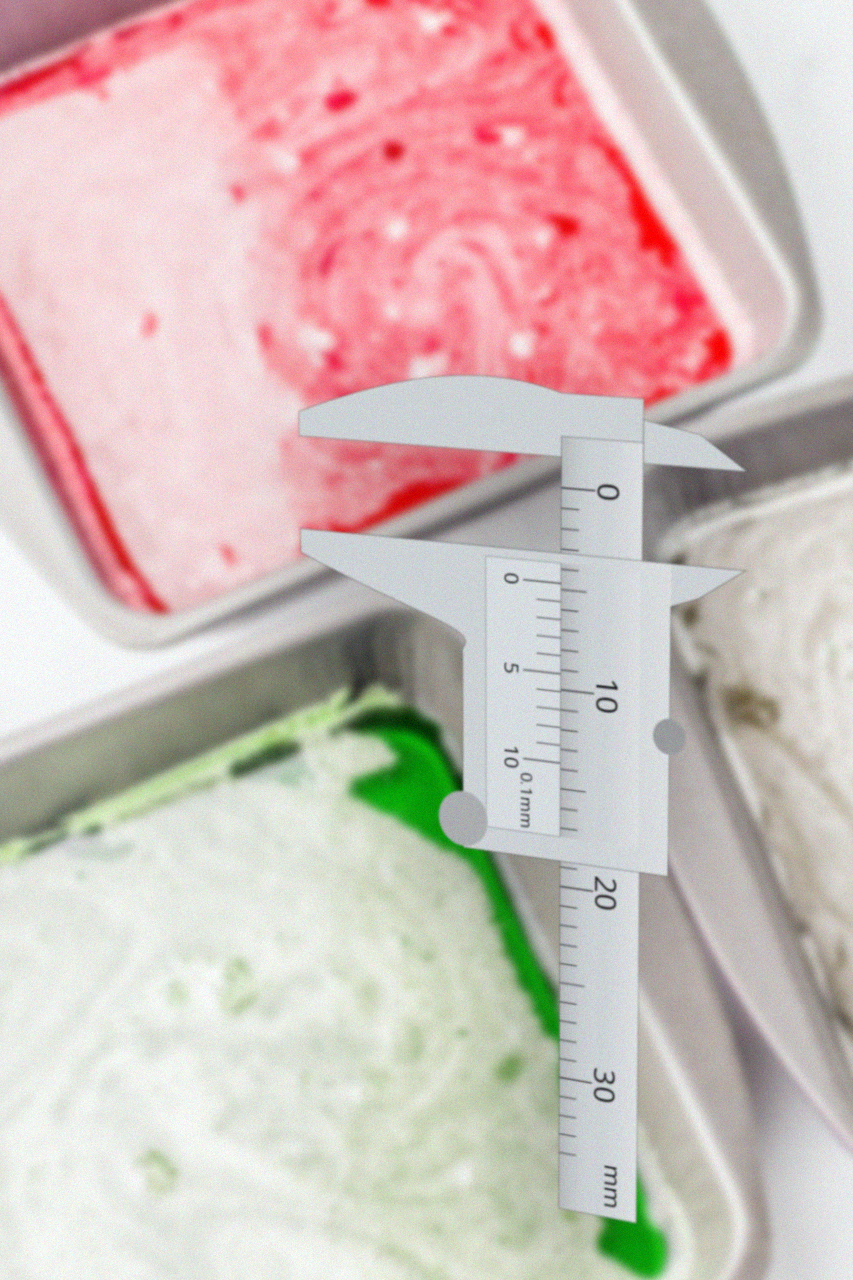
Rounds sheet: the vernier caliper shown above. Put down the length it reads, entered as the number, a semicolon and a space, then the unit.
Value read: 4.7; mm
